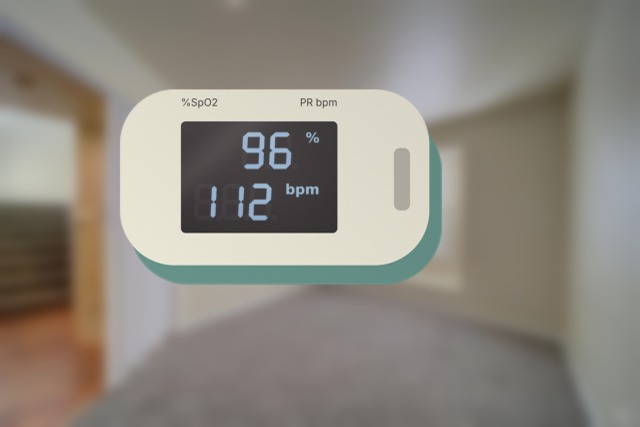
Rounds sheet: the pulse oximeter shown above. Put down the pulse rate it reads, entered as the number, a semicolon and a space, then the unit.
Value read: 112; bpm
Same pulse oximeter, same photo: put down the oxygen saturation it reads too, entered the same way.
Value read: 96; %
